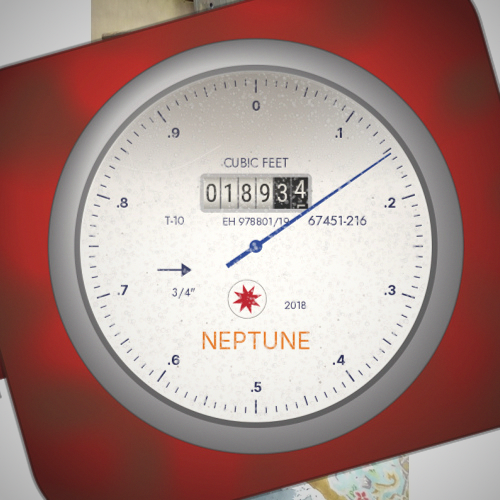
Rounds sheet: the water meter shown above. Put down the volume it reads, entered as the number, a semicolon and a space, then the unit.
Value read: 18934.15; ft³
